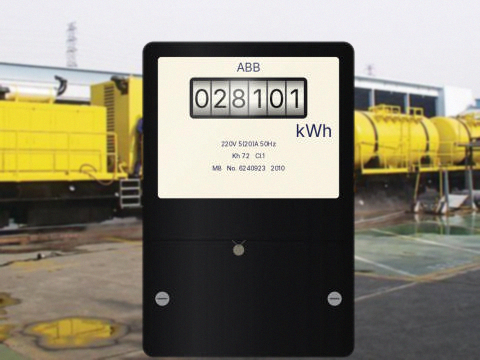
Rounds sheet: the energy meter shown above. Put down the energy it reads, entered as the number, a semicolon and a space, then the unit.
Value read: 28101; kWh
